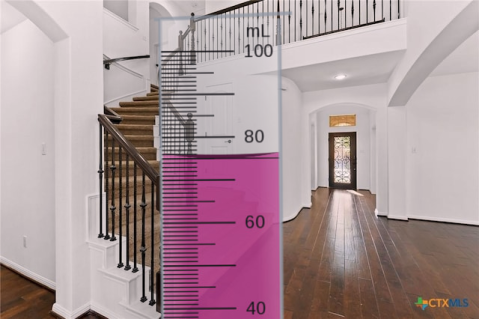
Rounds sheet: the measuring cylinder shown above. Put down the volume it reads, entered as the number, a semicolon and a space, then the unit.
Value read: 75; mL
